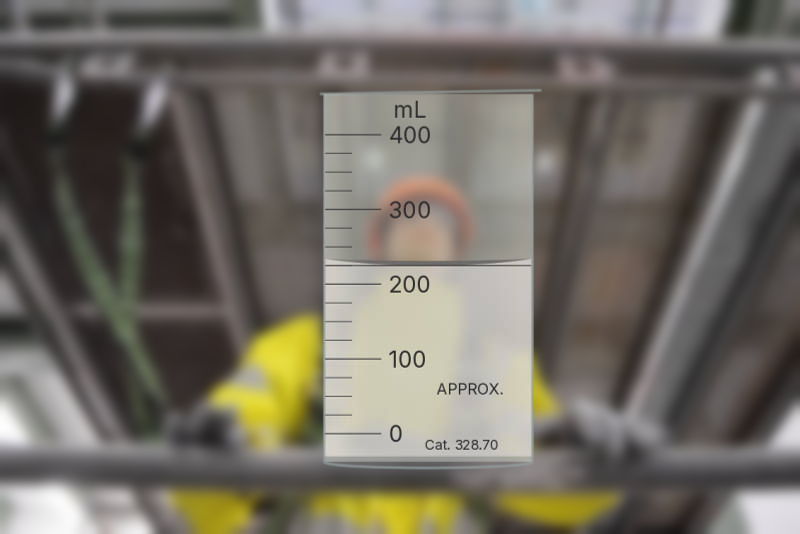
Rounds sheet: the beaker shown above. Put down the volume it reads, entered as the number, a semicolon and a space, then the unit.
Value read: 225; mL
